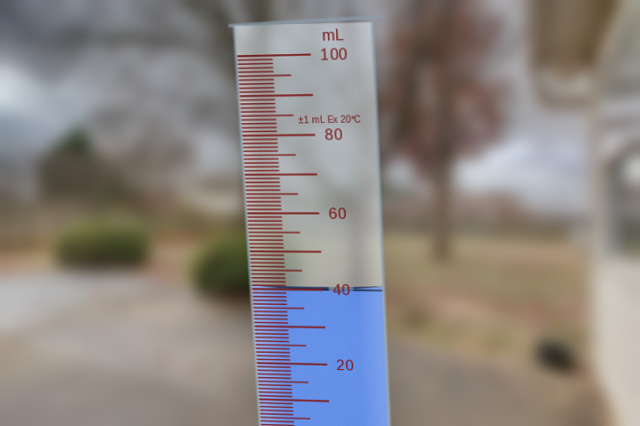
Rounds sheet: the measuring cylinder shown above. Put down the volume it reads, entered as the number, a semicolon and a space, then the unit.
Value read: 40; mL
